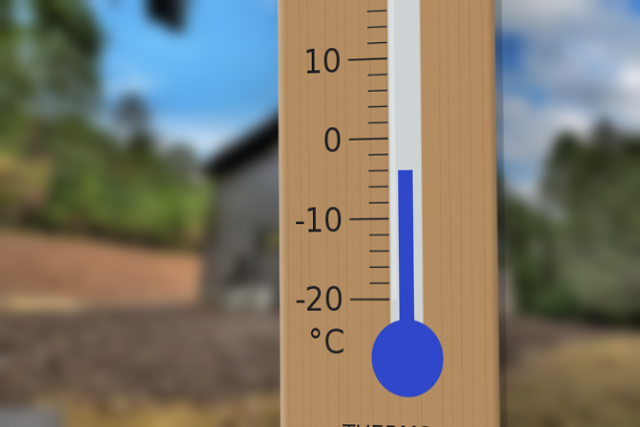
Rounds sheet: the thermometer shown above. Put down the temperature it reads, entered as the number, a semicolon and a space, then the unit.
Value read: -4; °C
